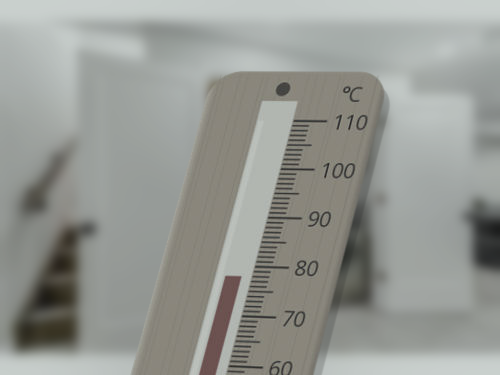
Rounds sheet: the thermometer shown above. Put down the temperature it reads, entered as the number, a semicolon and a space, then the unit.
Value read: 78; °C
